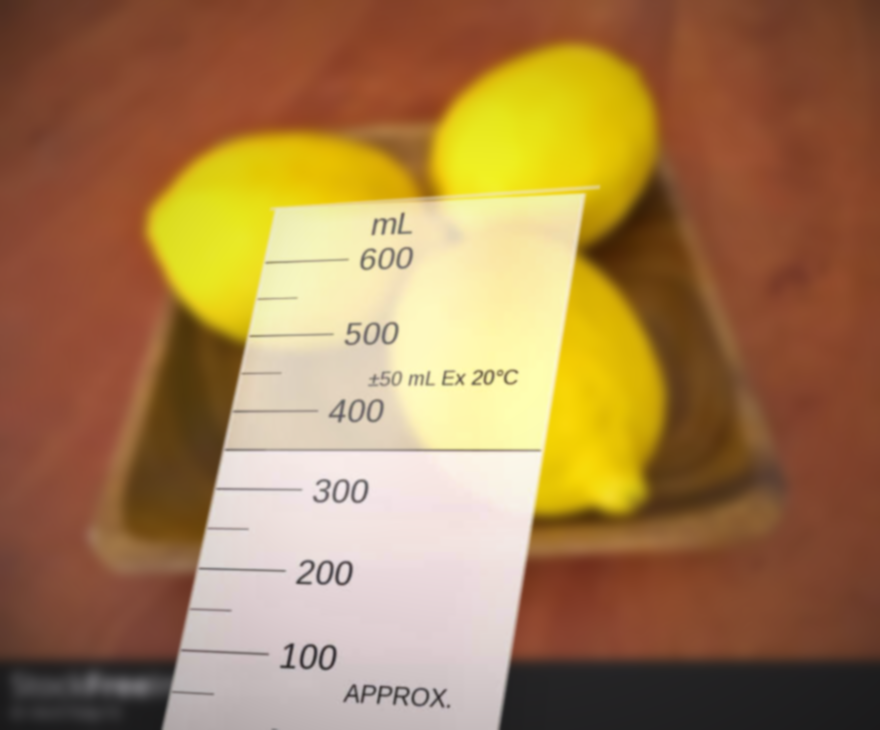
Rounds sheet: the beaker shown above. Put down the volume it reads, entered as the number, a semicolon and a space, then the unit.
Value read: 350; mL
